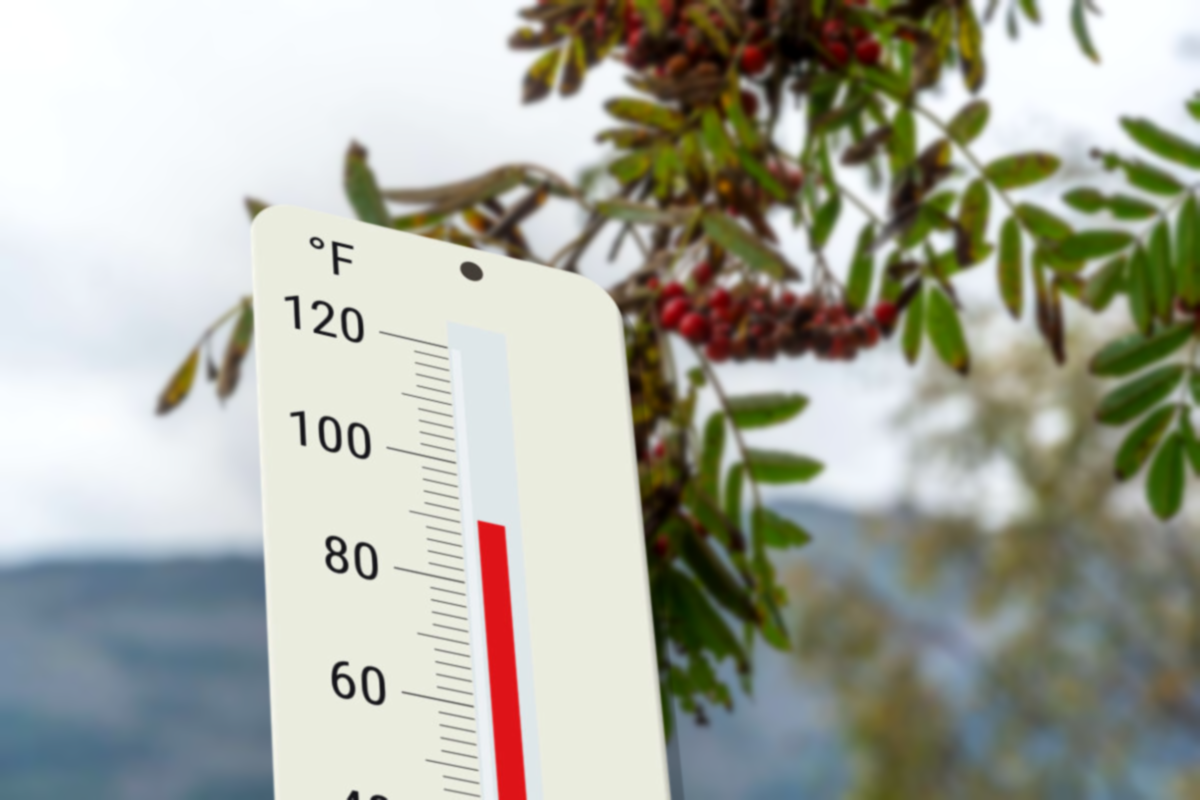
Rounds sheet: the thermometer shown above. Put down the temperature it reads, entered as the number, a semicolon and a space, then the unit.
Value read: 91; °F
